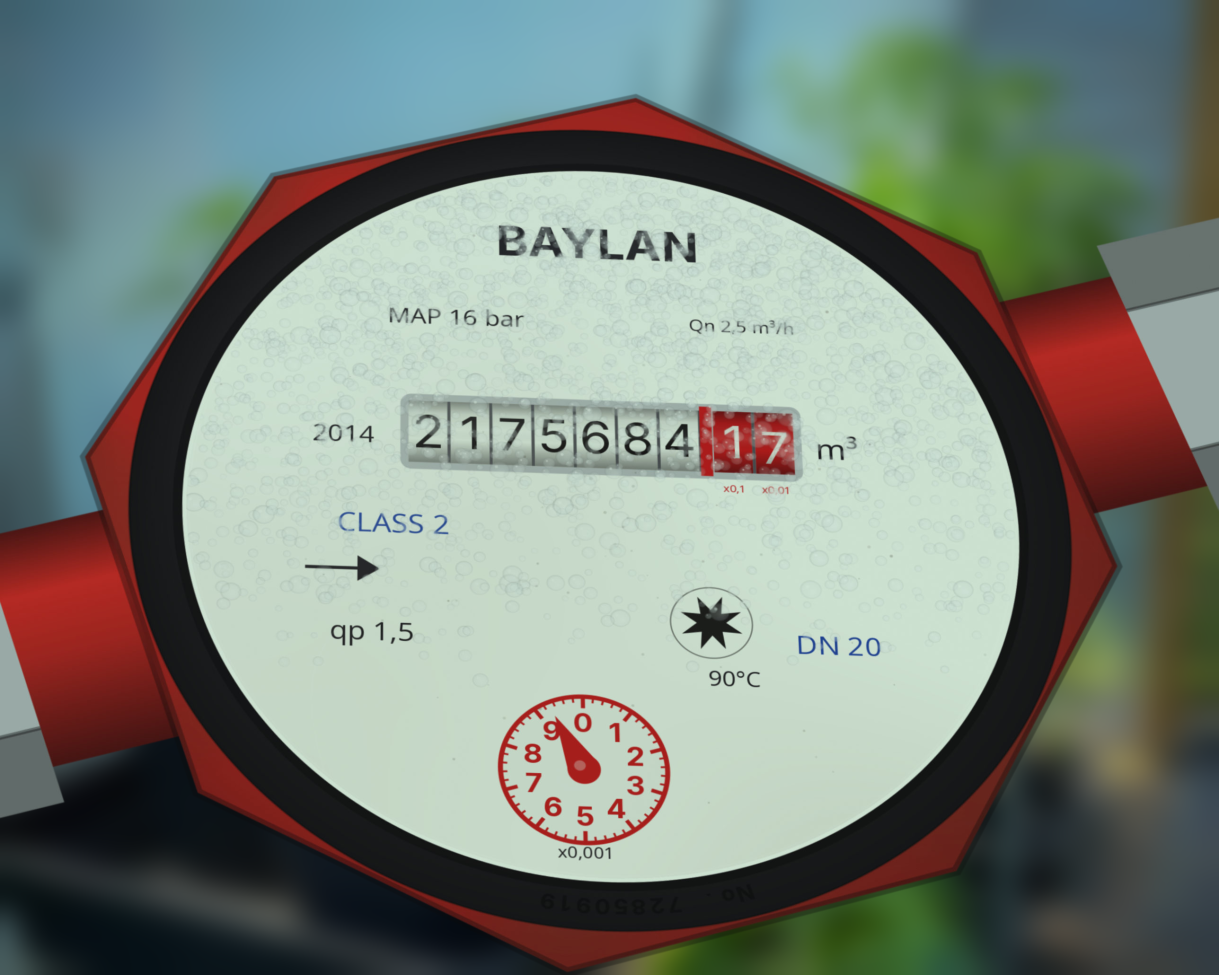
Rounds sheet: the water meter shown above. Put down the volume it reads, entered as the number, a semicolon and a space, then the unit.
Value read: 2175684.169; m³
